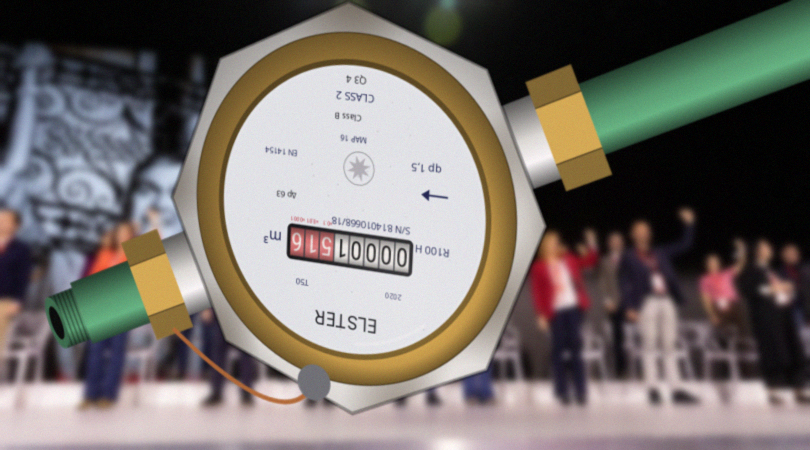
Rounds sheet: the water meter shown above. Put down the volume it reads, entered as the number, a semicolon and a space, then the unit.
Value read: 1.516; m³
